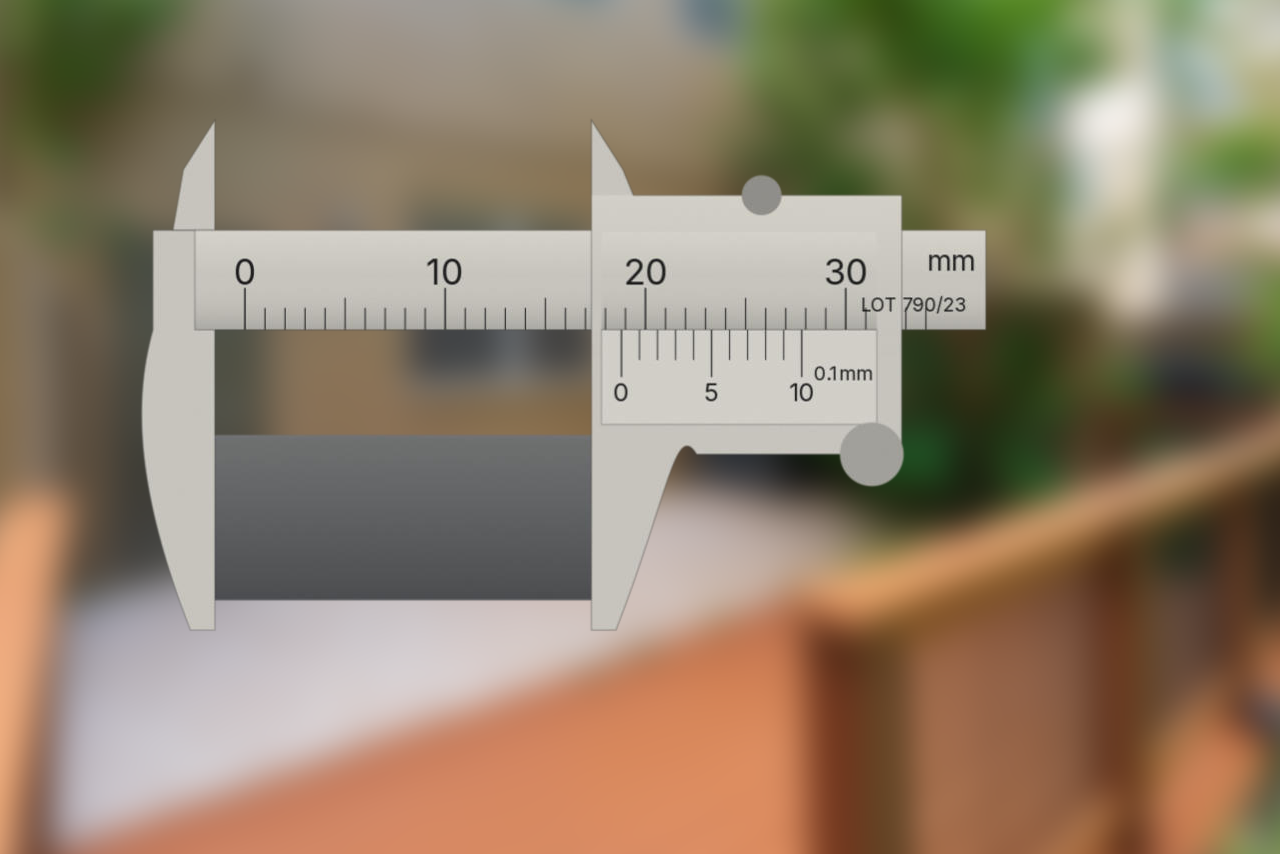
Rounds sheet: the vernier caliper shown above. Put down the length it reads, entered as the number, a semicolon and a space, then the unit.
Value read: 18.8; mm
